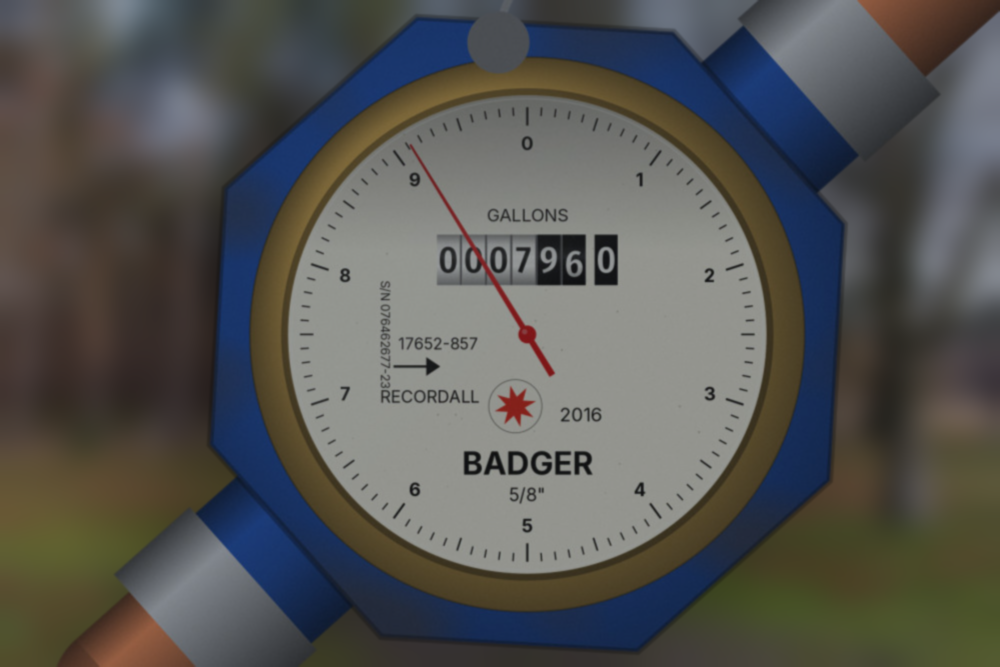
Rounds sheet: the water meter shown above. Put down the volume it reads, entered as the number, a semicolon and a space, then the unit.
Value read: 7959.1; gal
